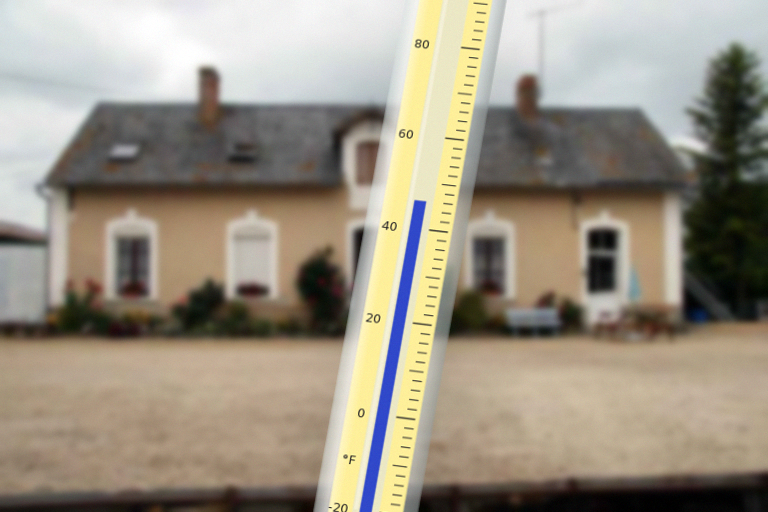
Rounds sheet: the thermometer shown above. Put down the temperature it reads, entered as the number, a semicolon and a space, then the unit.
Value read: 46; °F
